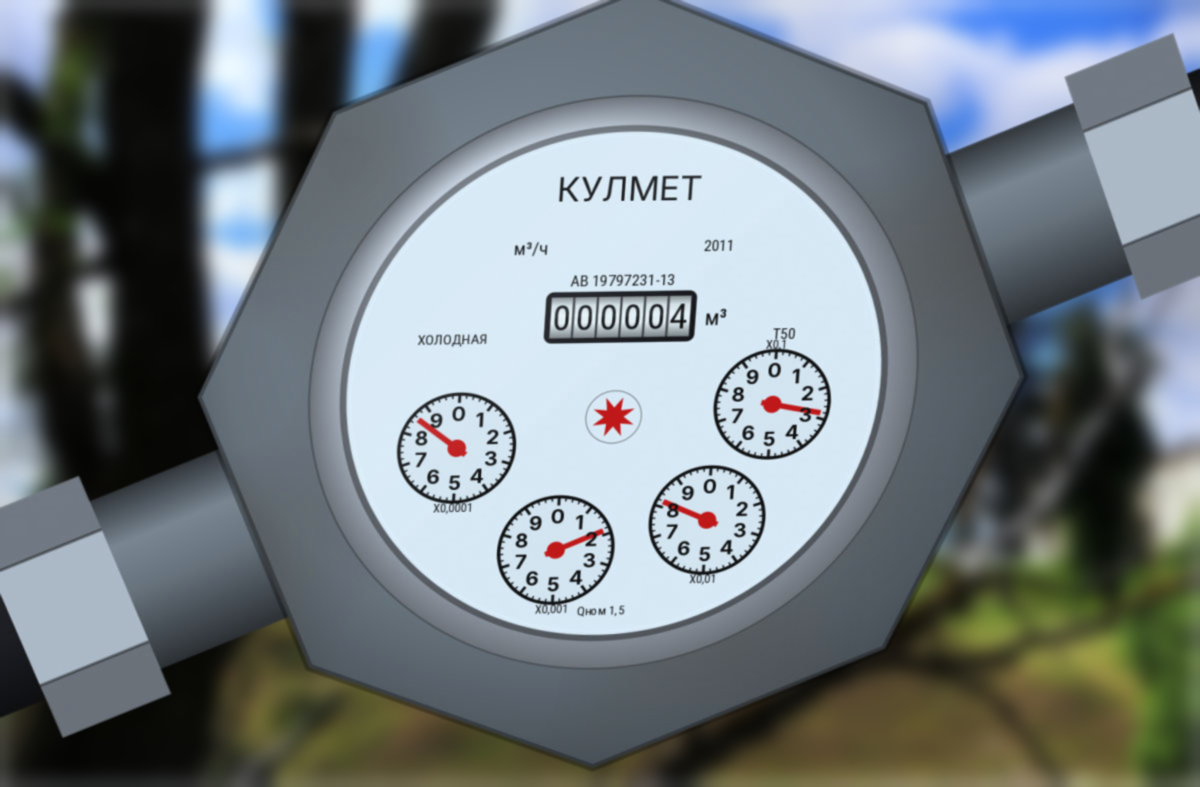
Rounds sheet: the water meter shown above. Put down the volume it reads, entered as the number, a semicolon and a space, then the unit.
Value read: 4.2818; m³
